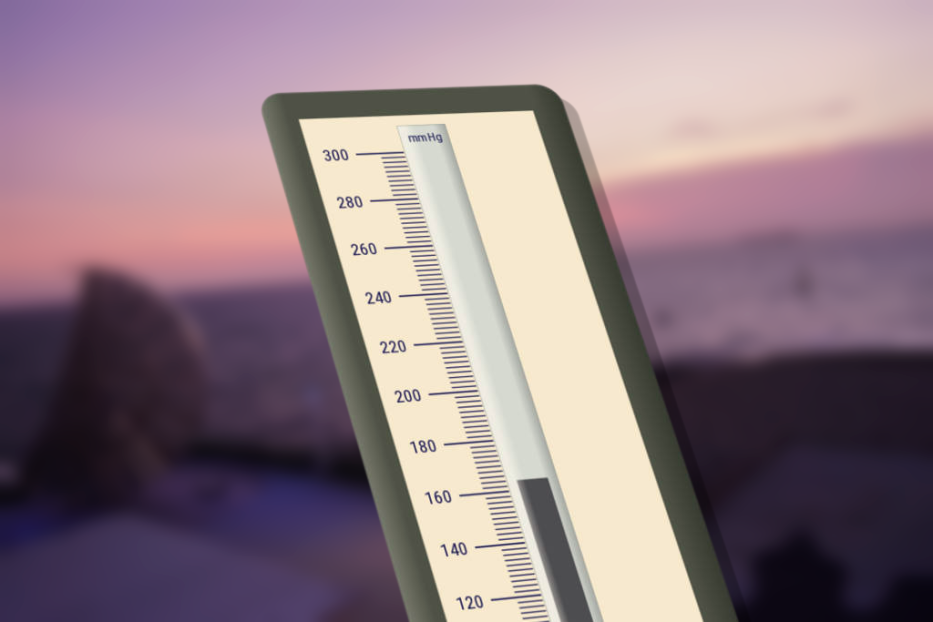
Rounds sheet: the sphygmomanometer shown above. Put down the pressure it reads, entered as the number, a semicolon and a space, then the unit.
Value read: 164; mmHg
